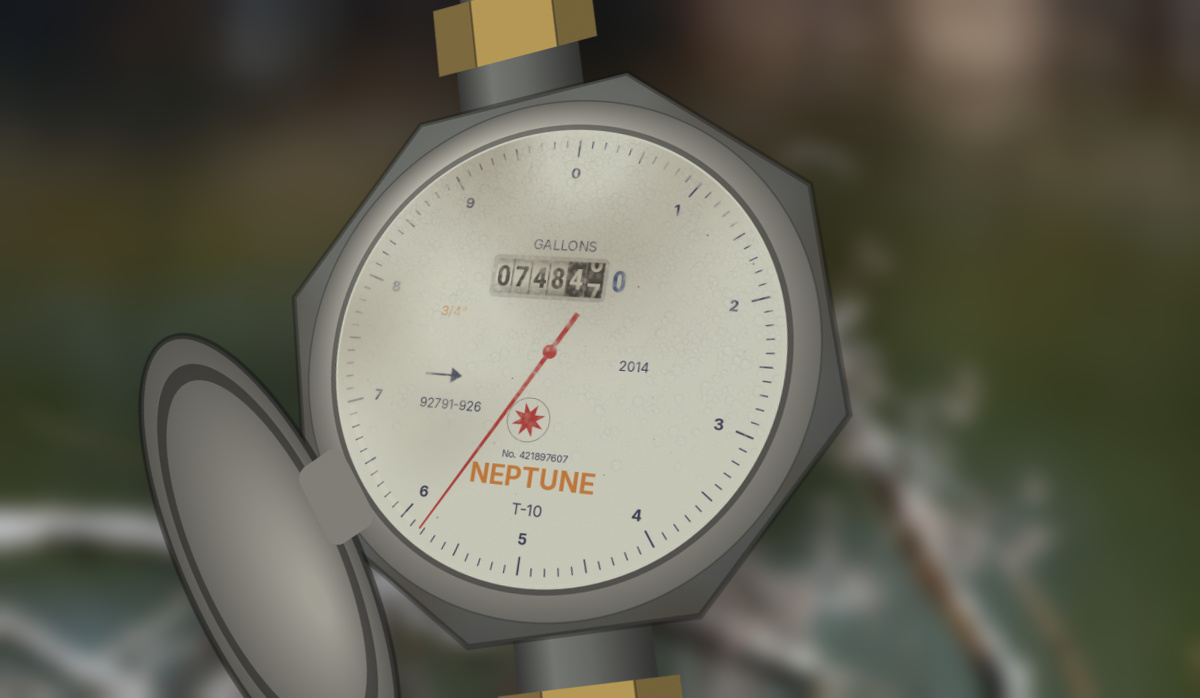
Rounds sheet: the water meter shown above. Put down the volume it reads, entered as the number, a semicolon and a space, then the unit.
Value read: 748465.8; gal
